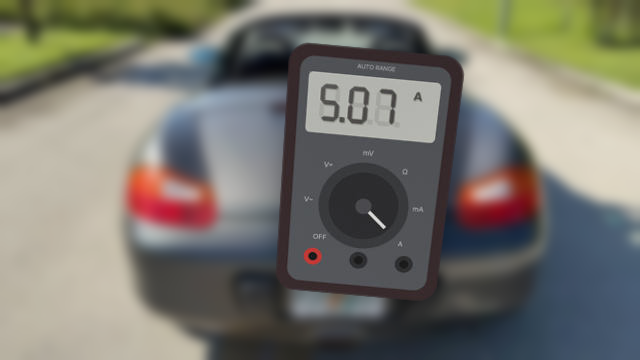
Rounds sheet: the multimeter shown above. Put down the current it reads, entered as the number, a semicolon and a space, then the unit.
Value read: 5.07; A
